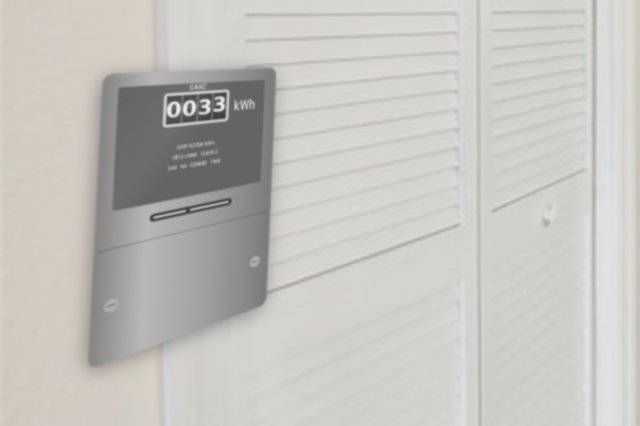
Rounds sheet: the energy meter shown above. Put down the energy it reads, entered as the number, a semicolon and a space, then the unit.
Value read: 33; kWh
